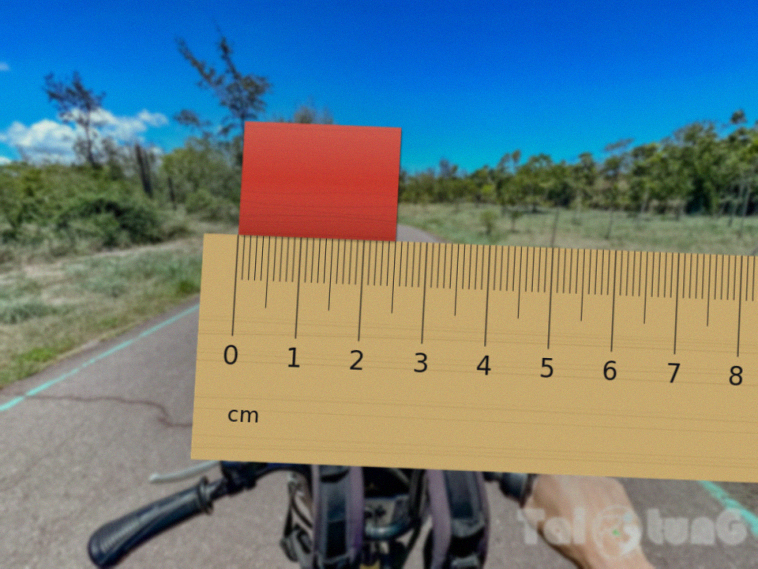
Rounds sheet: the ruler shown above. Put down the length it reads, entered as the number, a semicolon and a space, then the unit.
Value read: 2.5; cm
